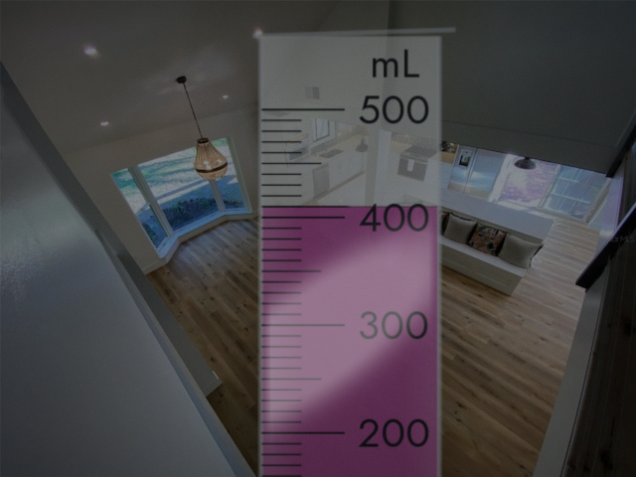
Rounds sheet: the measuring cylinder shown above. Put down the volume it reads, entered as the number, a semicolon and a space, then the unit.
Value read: 410; mL
